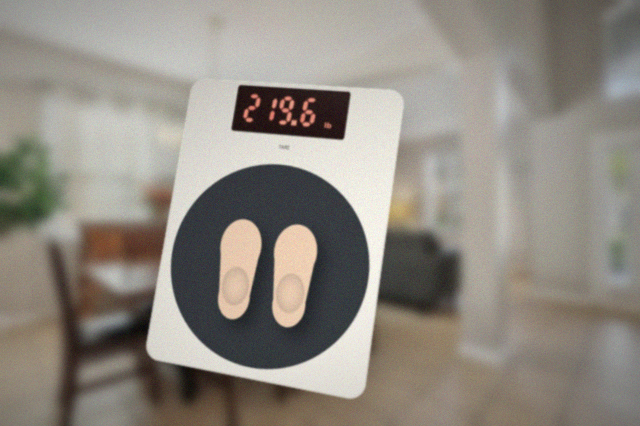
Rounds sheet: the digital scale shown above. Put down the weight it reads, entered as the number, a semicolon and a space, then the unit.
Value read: 219.6; lb
